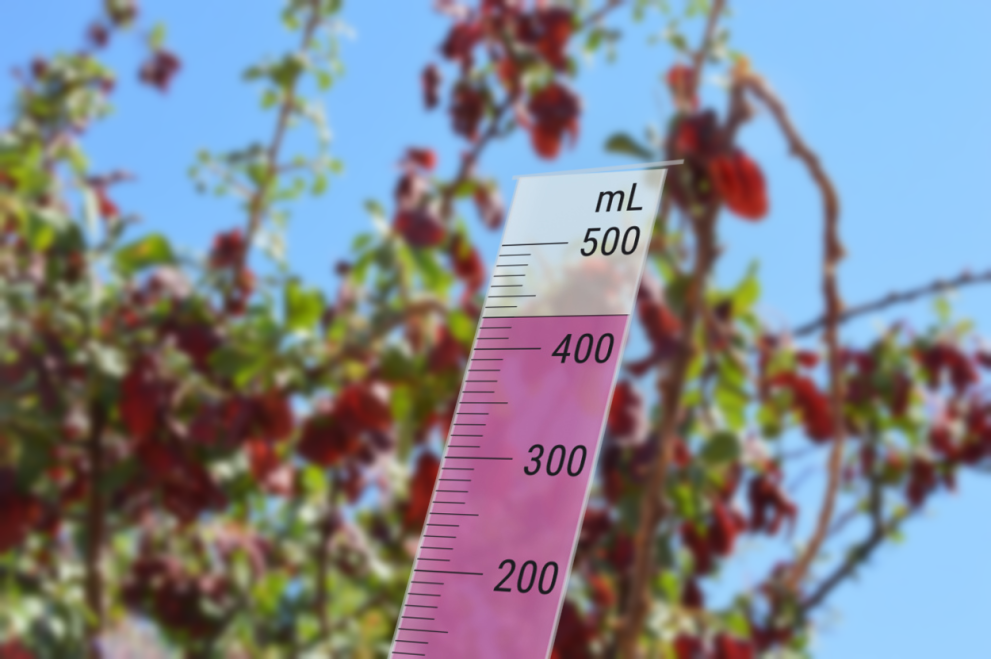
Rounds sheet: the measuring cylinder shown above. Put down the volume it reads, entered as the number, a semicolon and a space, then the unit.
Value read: 430; mL
